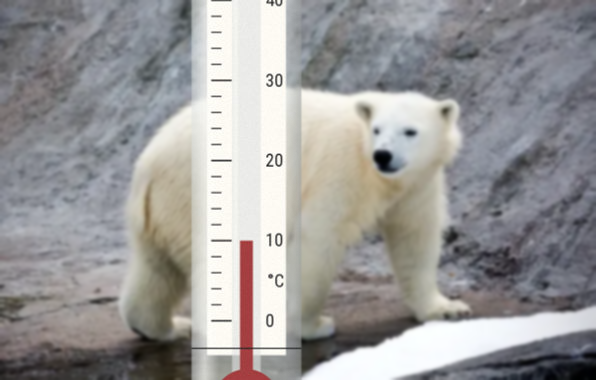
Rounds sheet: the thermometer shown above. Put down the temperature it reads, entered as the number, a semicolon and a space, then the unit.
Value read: 10; °C
